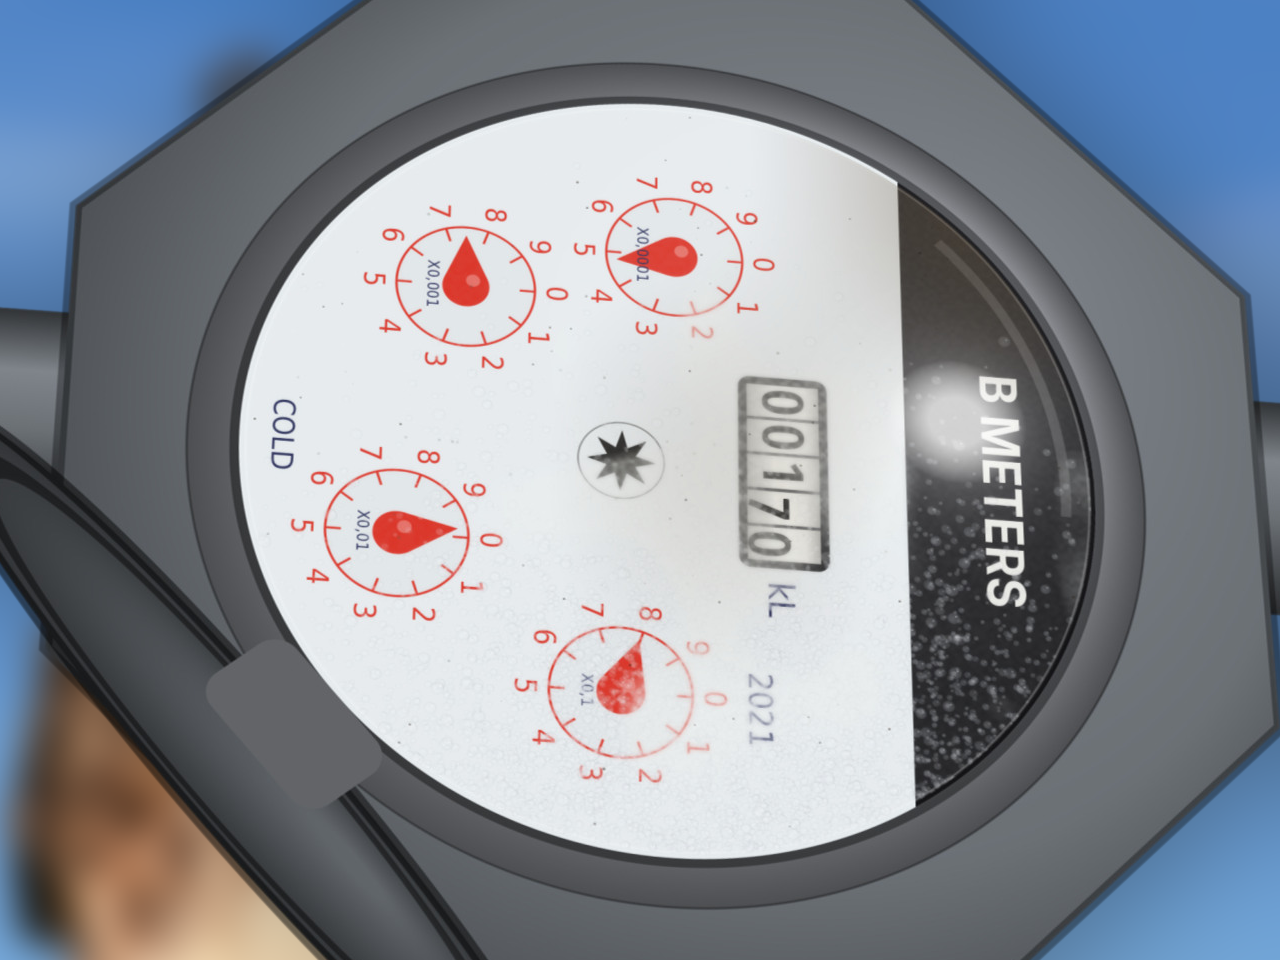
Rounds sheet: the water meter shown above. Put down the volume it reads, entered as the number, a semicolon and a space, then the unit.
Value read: 169.7974; kL
